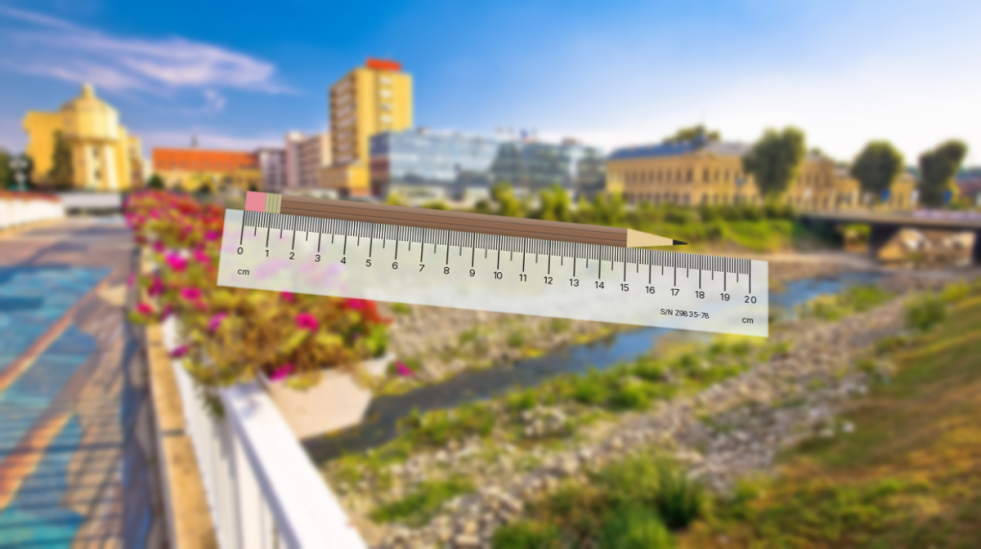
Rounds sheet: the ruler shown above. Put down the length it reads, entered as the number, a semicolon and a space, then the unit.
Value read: 17.5; cm
